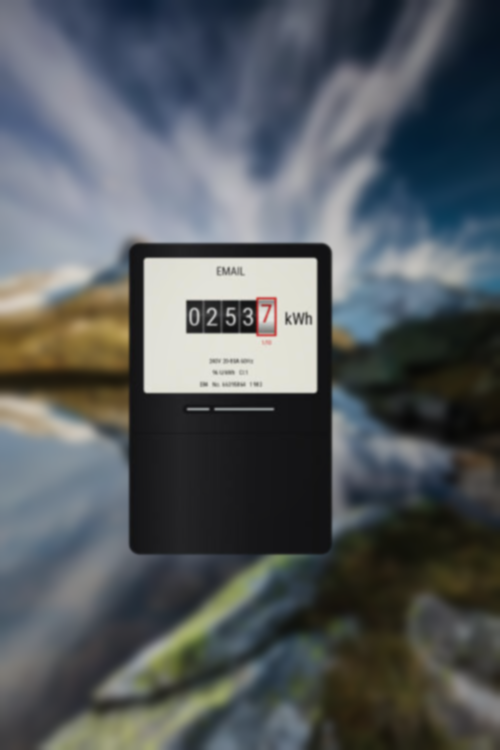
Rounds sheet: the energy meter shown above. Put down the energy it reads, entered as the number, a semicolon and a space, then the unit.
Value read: 253.7; kWh
